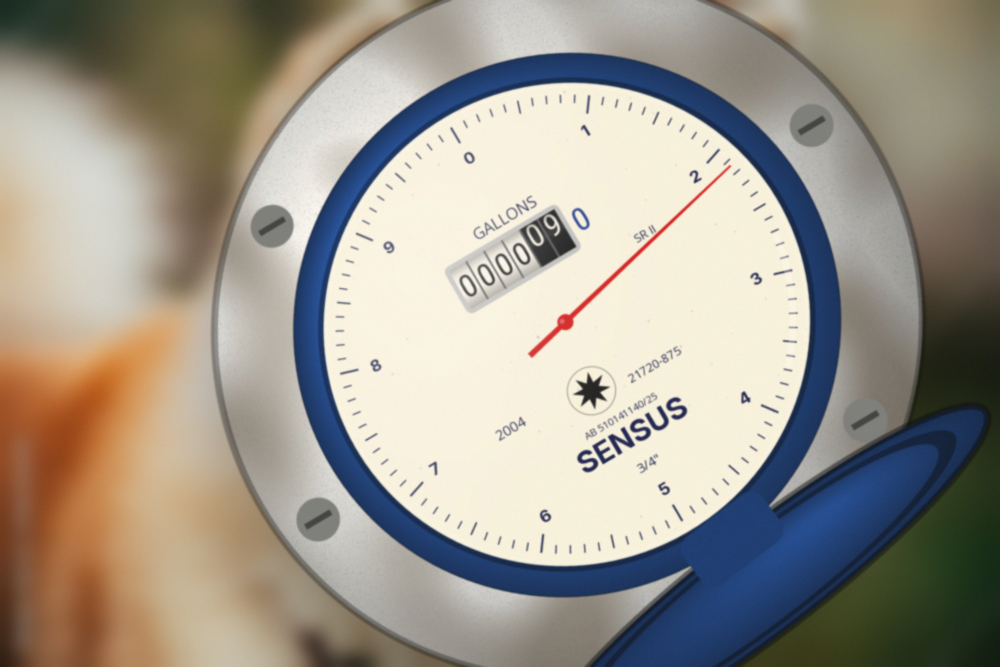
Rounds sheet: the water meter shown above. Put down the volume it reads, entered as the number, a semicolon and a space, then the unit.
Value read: 92.1; gal
